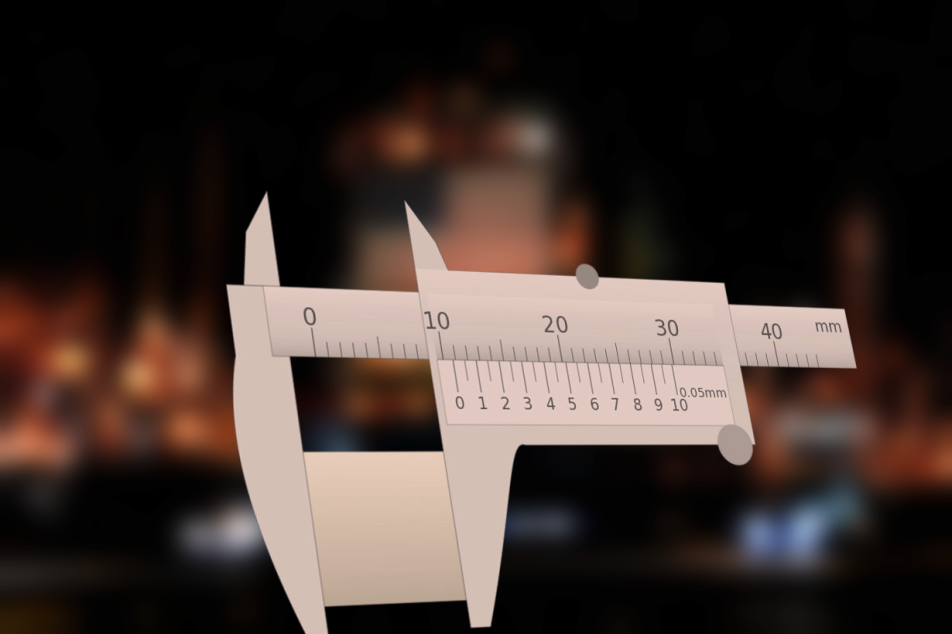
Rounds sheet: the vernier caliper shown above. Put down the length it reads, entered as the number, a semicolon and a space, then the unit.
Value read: 10.8; mm
